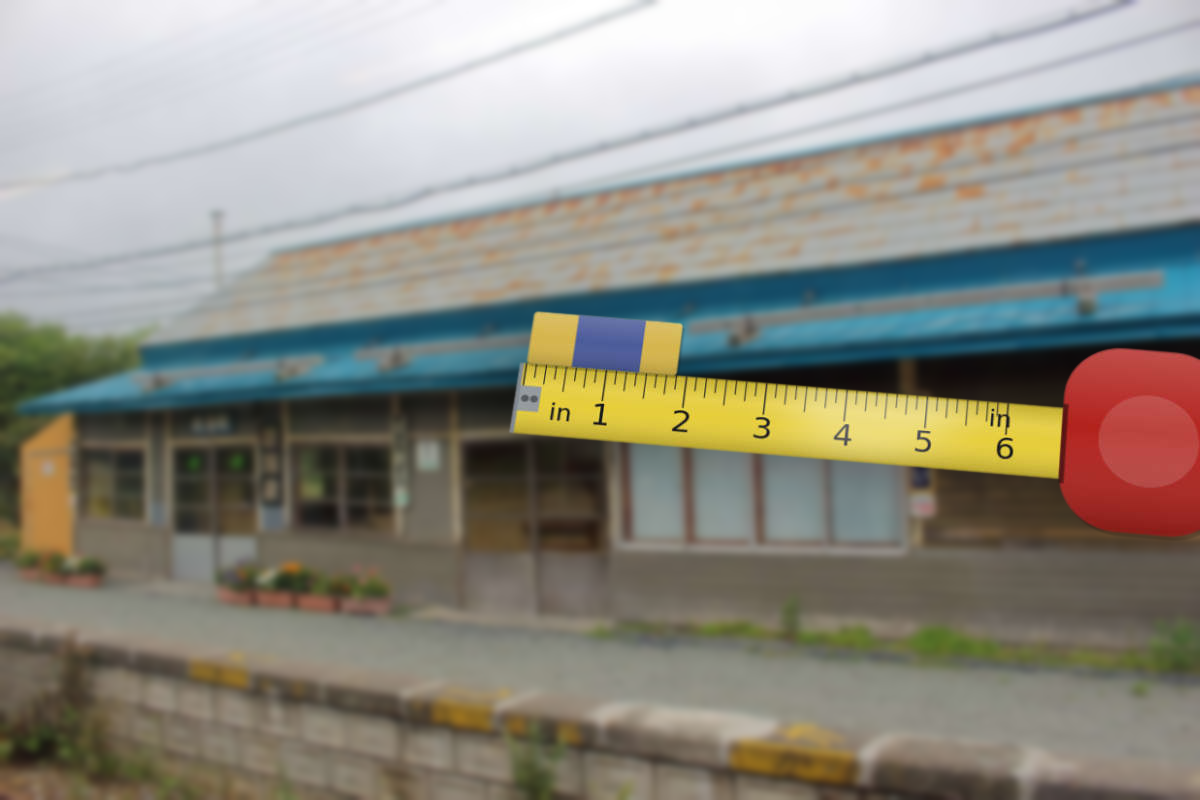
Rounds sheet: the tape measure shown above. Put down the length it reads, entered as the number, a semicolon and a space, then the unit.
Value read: 1.875; in
